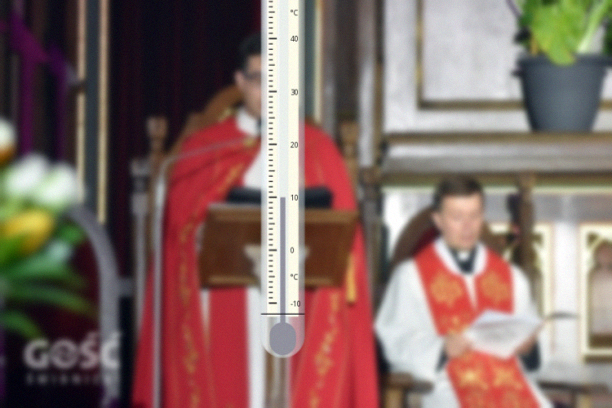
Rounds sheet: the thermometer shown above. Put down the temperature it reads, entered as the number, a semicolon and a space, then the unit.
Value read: 10; °C
